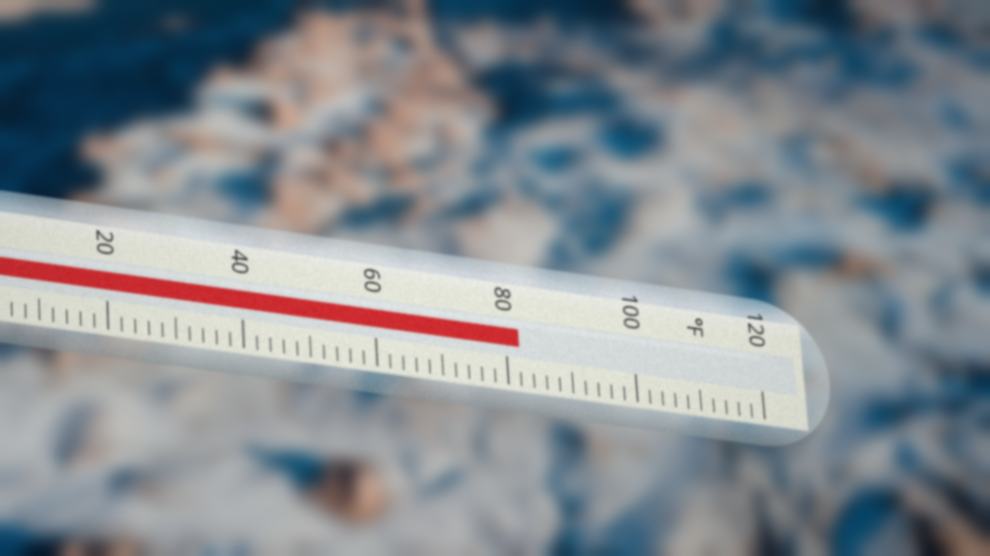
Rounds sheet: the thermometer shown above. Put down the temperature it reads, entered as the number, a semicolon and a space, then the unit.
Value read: 82; °F
